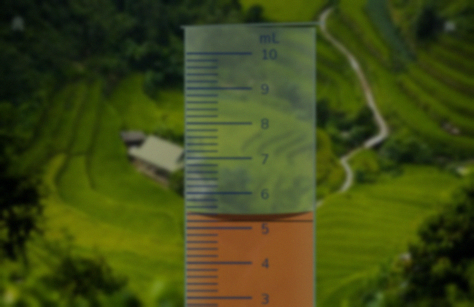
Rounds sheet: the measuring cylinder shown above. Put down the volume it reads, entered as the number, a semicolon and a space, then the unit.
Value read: 5.2; mL
